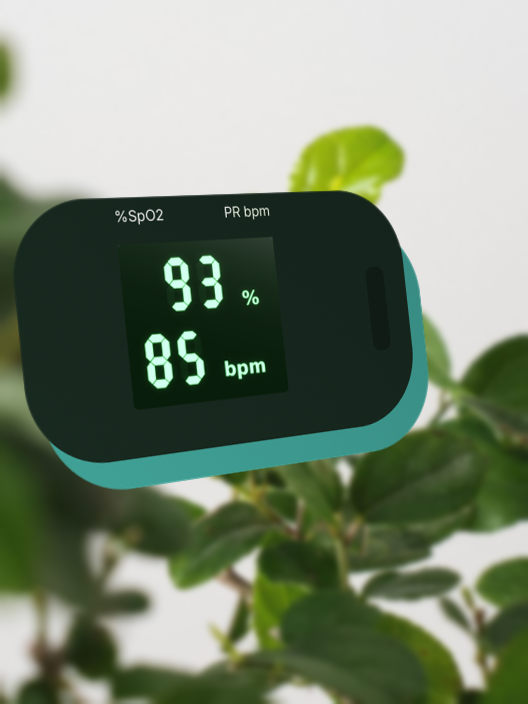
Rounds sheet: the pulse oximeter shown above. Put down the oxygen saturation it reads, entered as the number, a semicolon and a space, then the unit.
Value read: 93; %
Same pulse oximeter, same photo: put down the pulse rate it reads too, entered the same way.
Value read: 85; bpm
